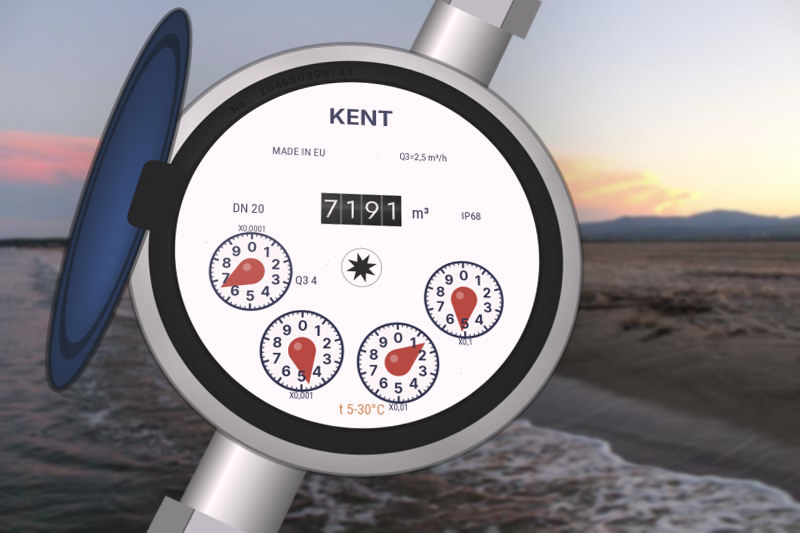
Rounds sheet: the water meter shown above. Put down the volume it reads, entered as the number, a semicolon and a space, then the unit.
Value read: 7191.5146; m³
